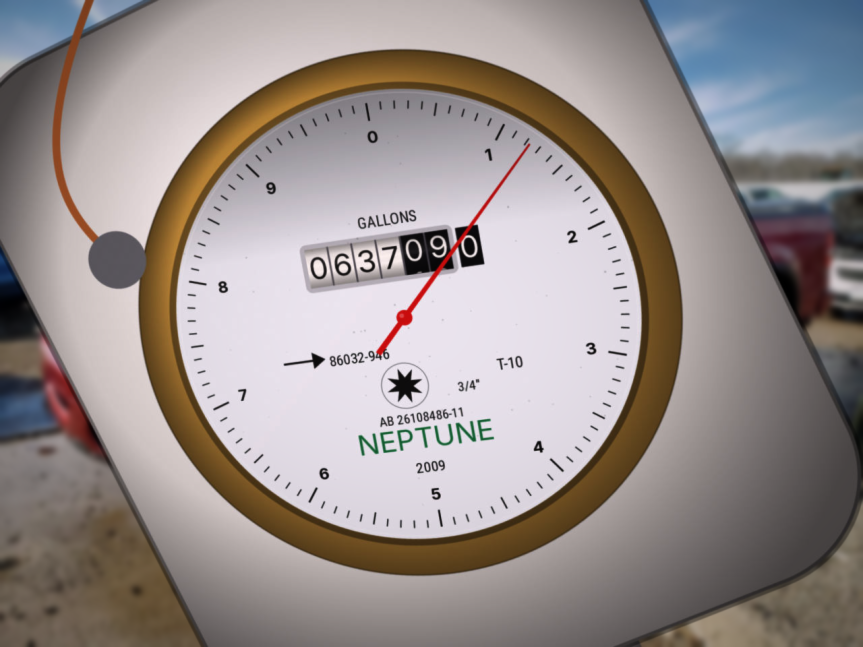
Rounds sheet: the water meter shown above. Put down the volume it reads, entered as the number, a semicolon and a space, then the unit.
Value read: 637091.2; gal
